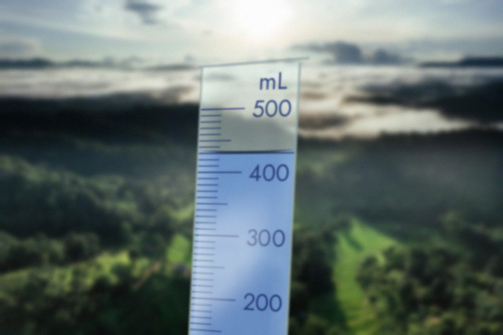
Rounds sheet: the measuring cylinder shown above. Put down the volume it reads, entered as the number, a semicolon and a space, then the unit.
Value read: 430; mL
